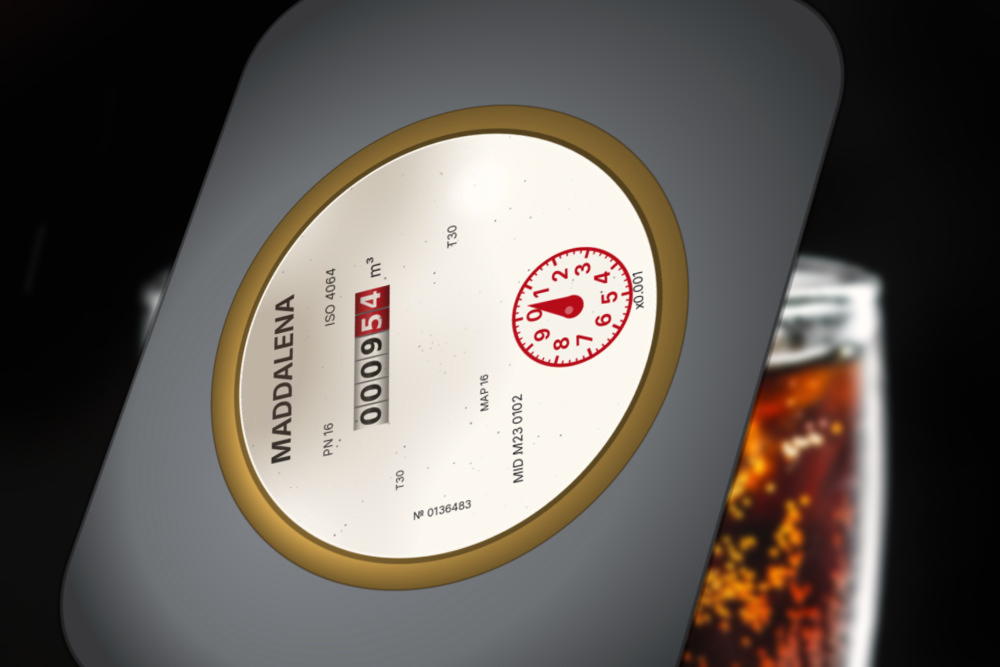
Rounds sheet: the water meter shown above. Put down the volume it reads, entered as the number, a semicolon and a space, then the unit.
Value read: 9.540; m³
